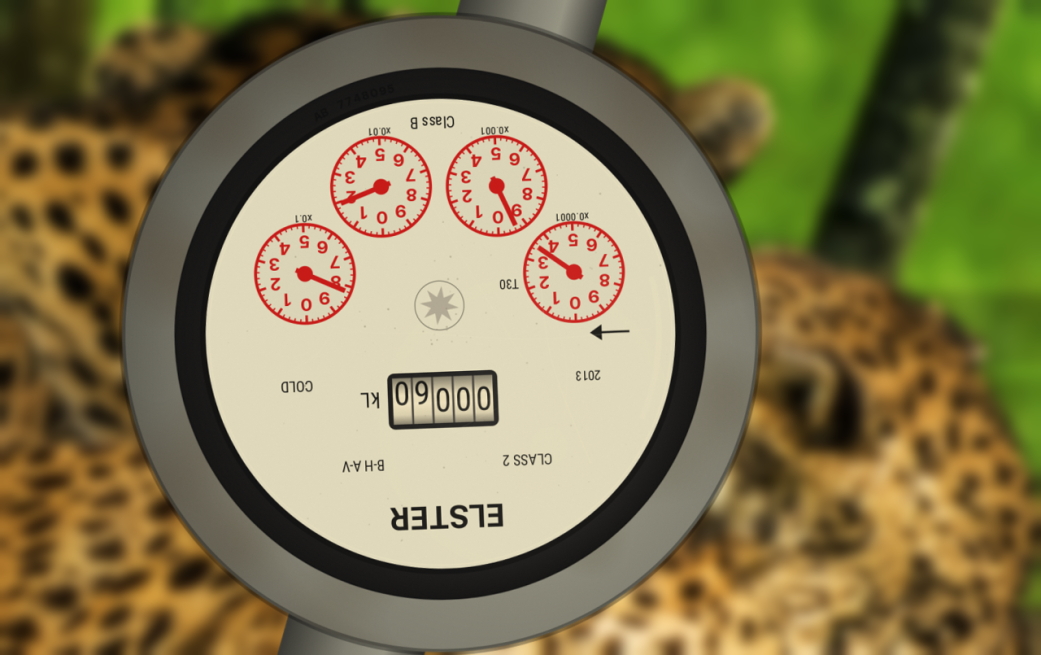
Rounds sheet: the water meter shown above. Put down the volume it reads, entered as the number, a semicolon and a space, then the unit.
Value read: 59.8193; kL
